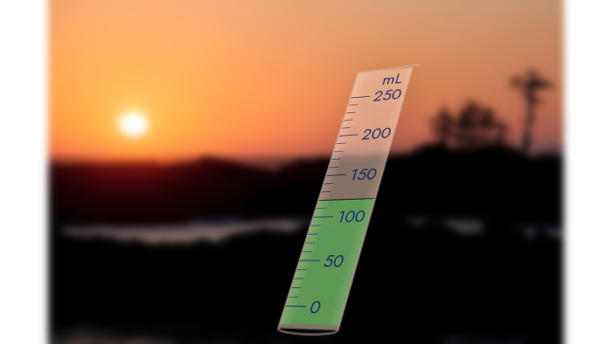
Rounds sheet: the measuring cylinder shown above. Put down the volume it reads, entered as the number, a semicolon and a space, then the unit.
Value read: 120; mL
